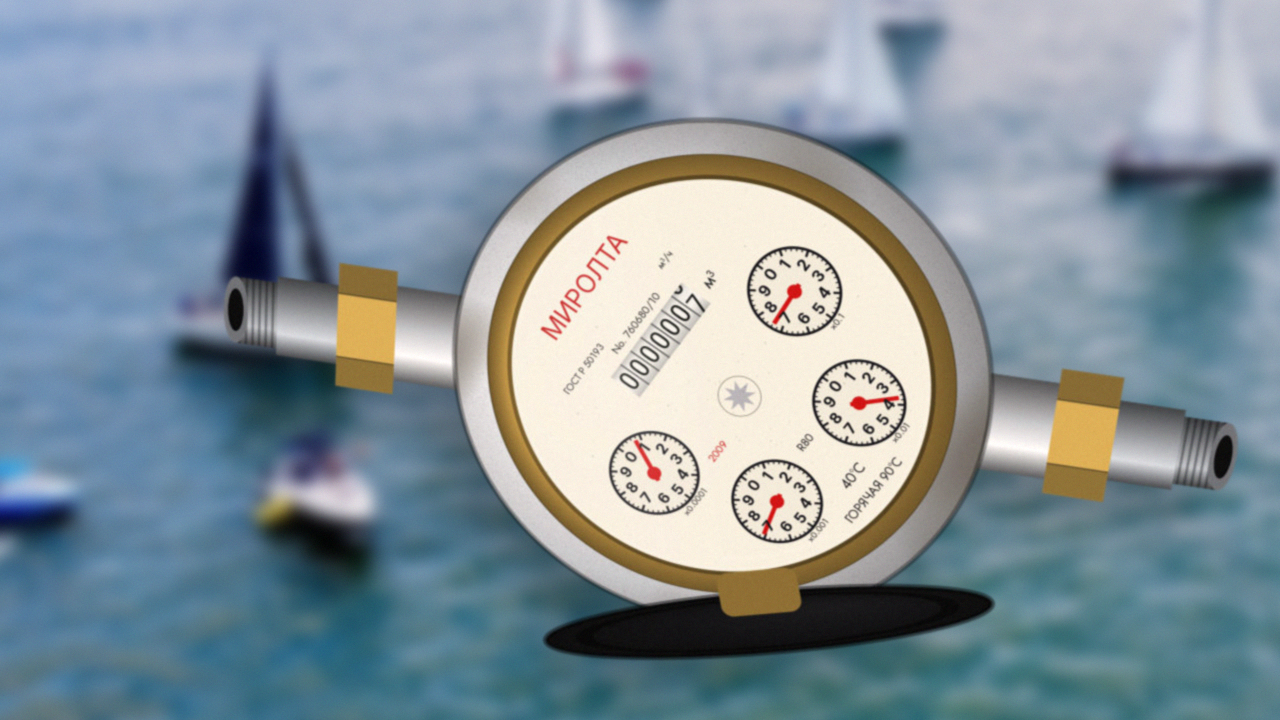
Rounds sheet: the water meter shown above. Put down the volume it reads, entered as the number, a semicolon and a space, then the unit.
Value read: 6.7370; m³
